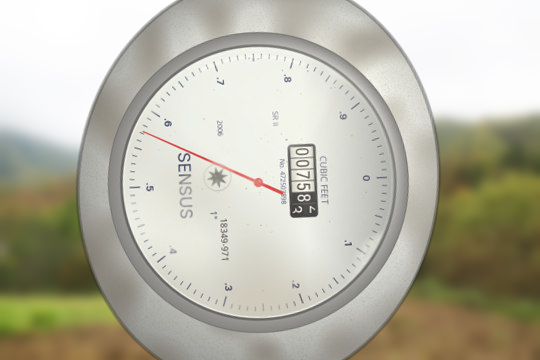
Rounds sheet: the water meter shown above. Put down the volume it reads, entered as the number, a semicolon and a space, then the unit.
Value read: 7582.57; ft³
